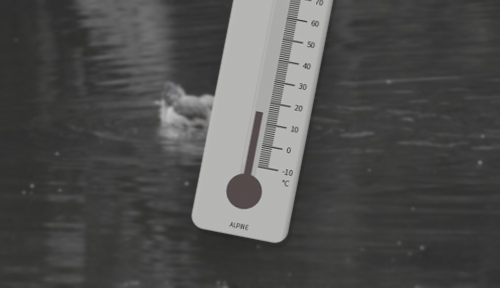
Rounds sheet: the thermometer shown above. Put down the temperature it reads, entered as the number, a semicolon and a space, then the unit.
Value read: 15; °C
